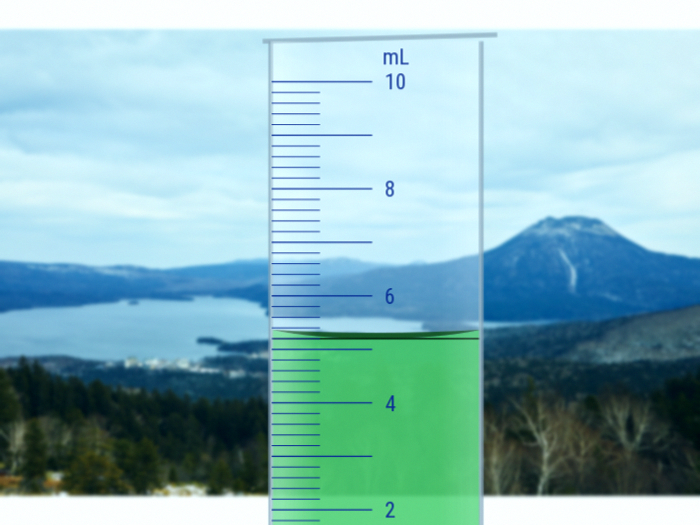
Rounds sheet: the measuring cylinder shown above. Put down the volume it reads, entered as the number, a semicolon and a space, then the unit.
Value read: 5.2; mL
